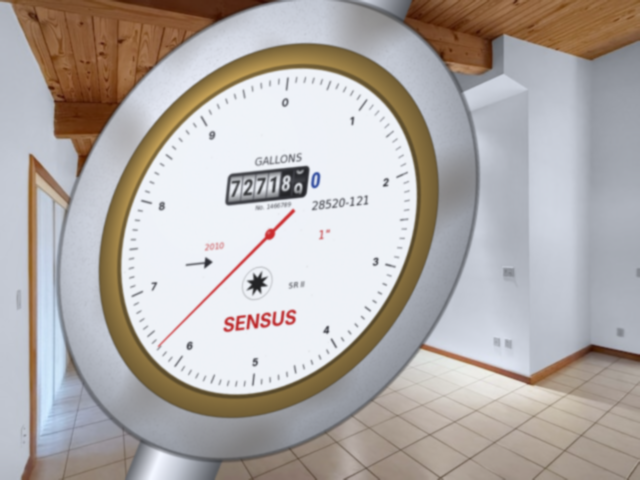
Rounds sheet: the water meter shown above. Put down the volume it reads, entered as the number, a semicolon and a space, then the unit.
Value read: 7271886.3; gal
